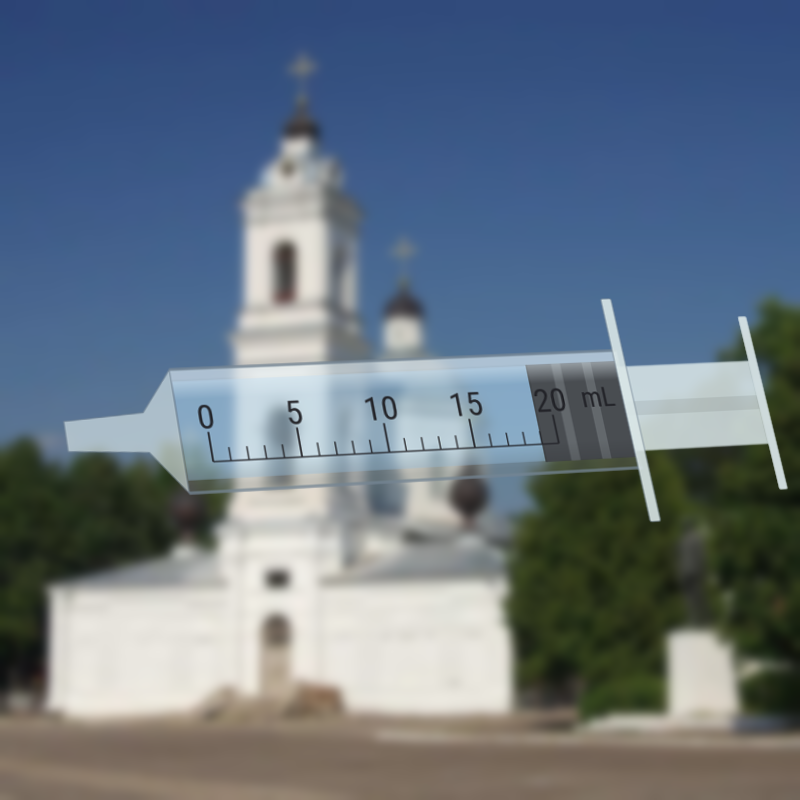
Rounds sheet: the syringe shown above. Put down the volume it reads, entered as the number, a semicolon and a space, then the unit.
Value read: 19; mL
